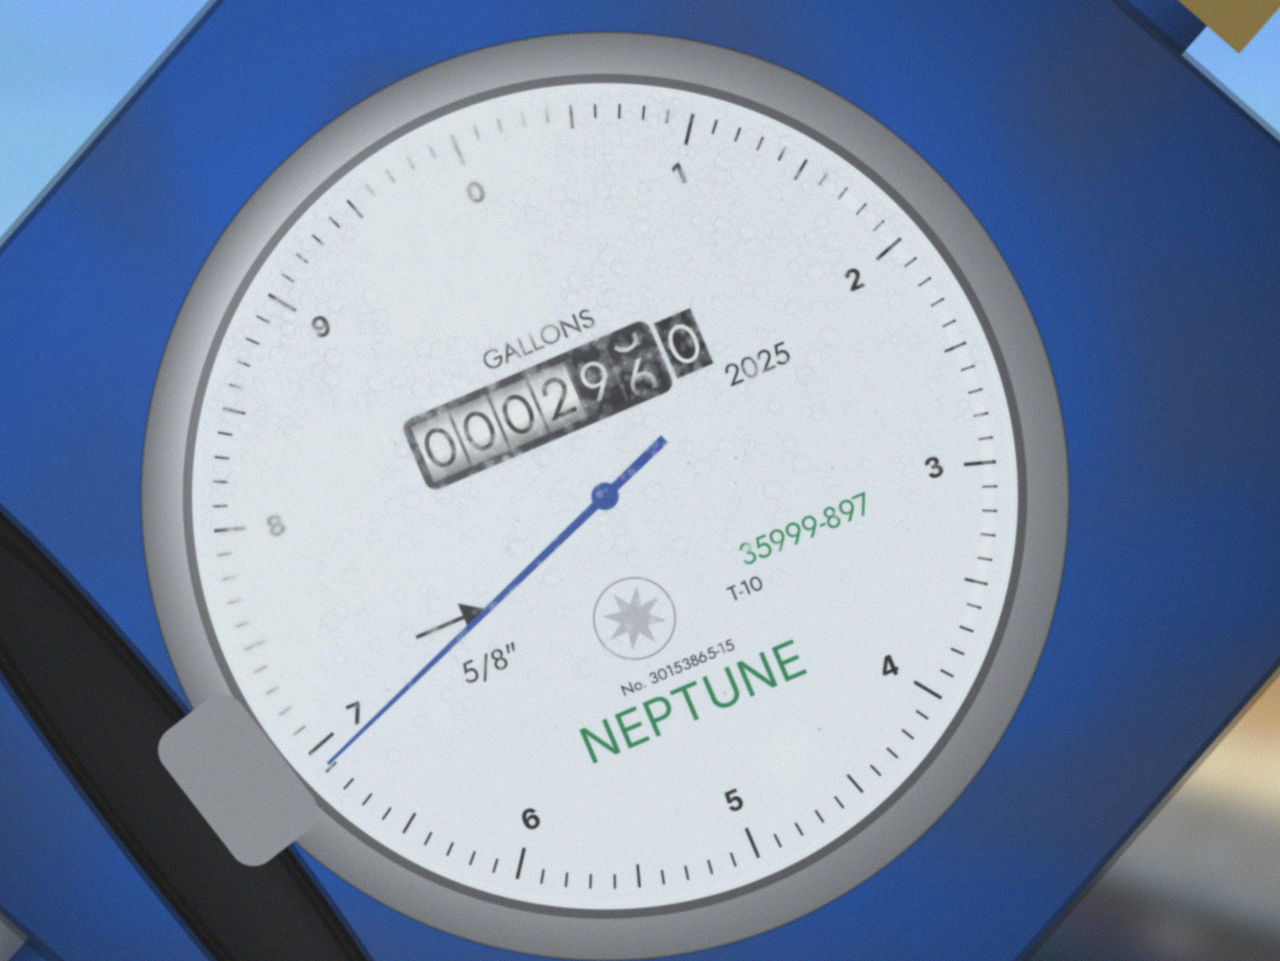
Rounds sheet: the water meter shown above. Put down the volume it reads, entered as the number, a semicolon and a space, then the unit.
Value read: 2956.9; gal
